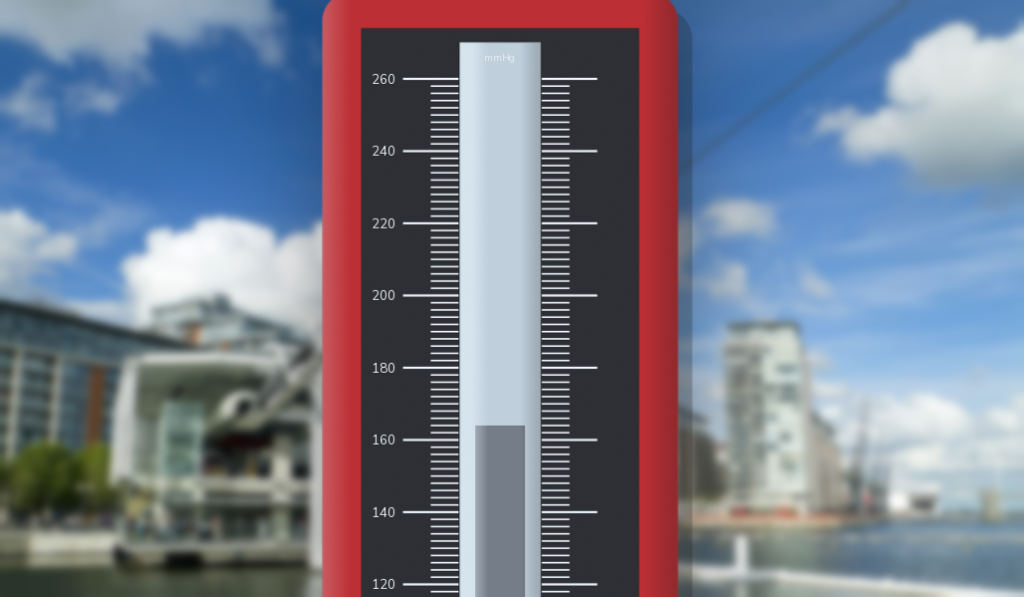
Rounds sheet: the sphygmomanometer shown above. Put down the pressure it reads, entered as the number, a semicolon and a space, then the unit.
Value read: 164; mmHg
